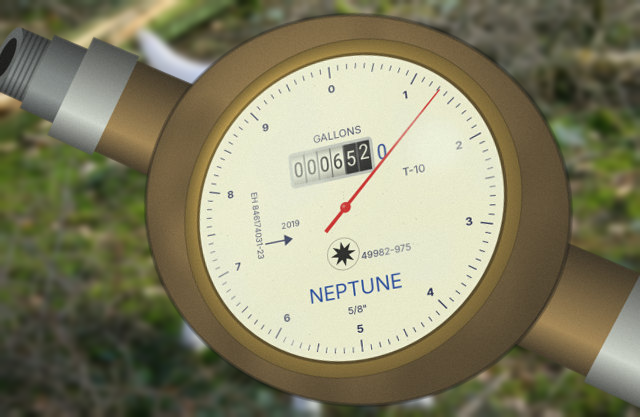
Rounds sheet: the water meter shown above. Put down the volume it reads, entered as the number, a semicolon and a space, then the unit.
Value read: 6521.3; gal
